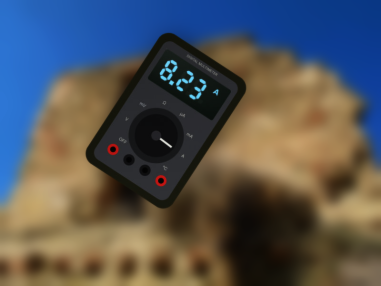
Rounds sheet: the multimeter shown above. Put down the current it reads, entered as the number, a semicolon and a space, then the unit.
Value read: 8.23; A
